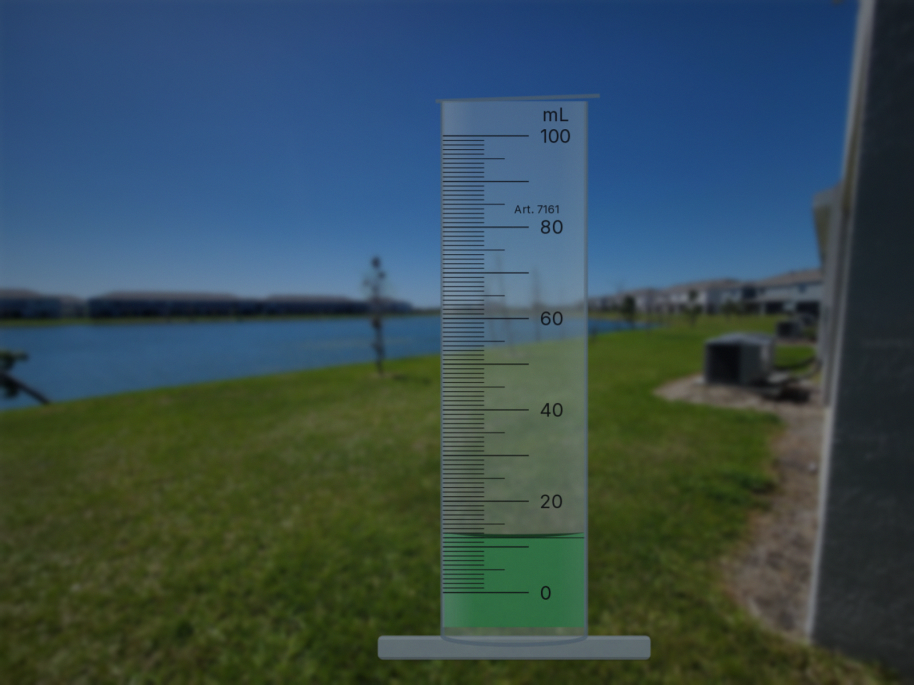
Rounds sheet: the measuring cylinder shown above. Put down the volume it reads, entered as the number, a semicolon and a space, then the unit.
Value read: 12; mL
